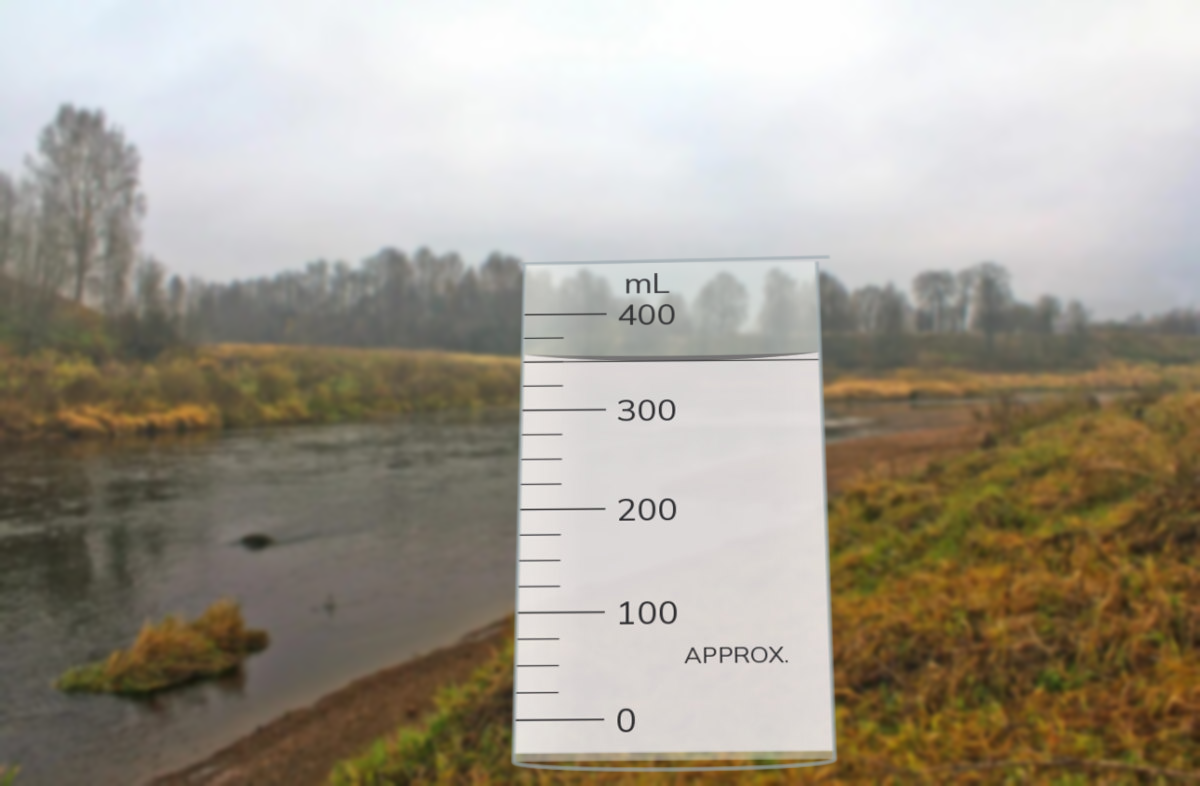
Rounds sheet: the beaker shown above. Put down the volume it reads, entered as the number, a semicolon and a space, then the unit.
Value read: 350; mL
